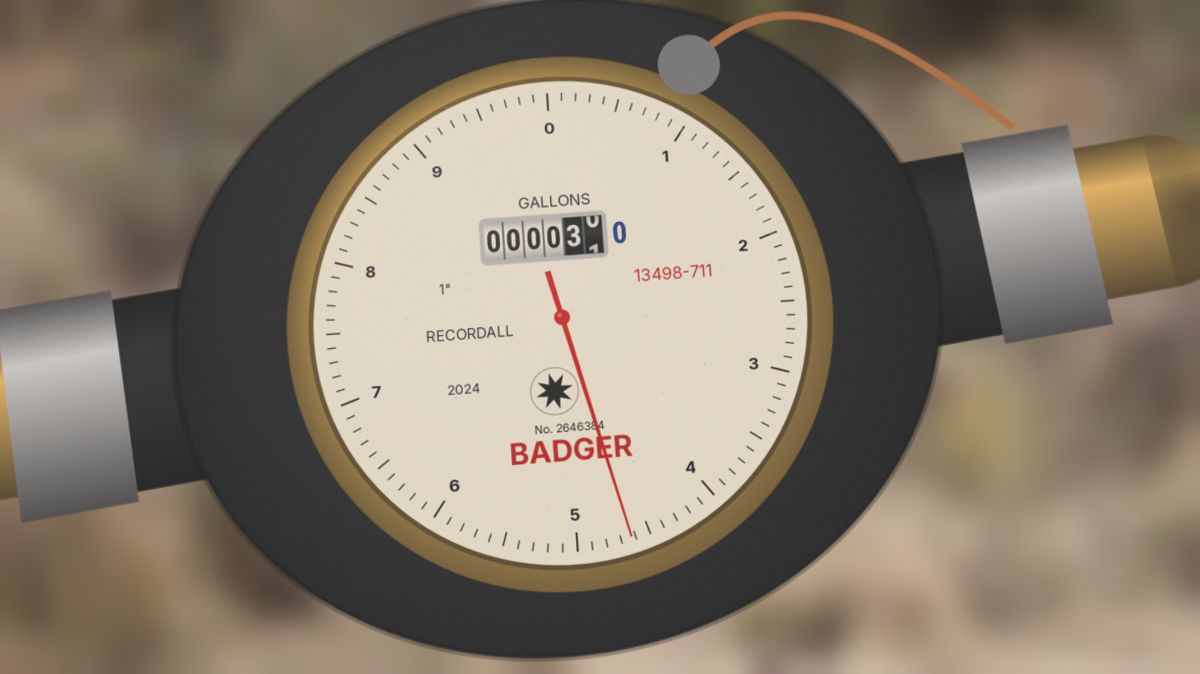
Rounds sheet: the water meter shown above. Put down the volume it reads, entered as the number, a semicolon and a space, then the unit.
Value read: 304.6; gal
